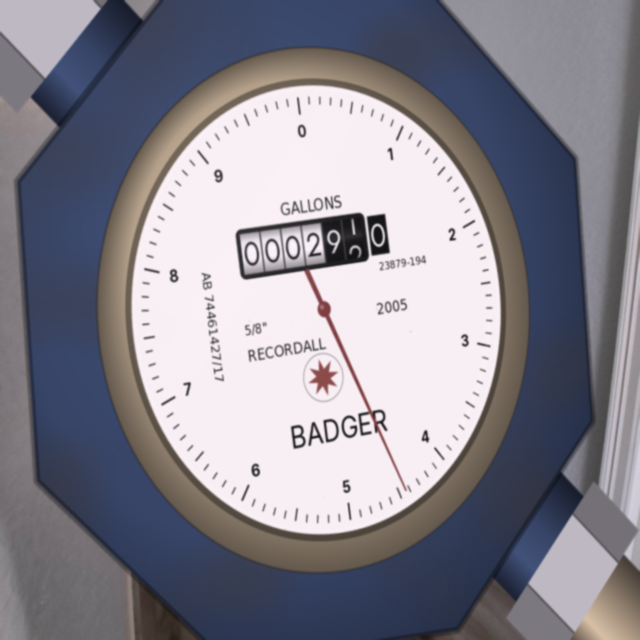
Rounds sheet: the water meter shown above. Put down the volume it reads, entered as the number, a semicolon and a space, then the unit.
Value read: 2914.4; gal
